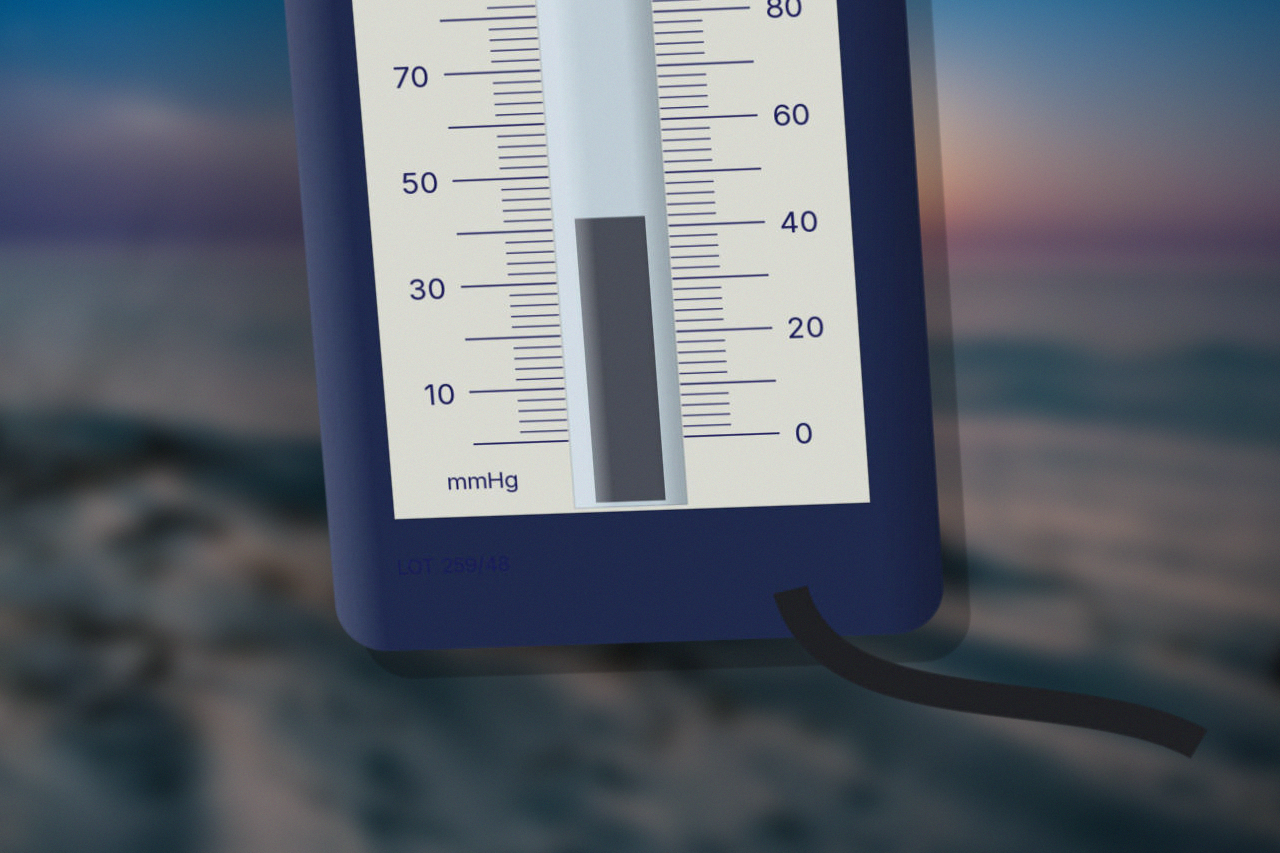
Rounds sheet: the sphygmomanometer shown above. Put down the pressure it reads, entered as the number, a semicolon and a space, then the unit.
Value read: 42; mmHg
